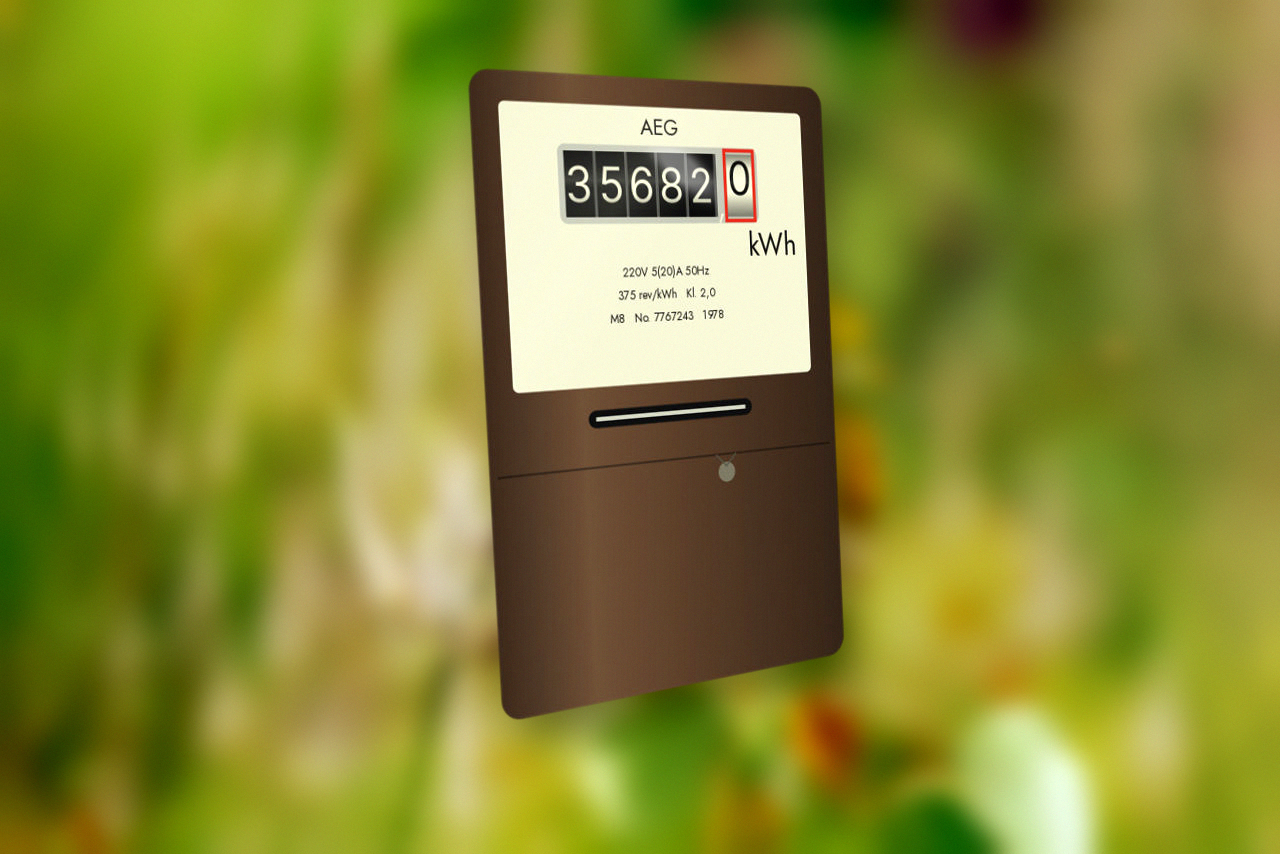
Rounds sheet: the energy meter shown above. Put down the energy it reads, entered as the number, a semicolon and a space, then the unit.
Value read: 35682.0; kWh
